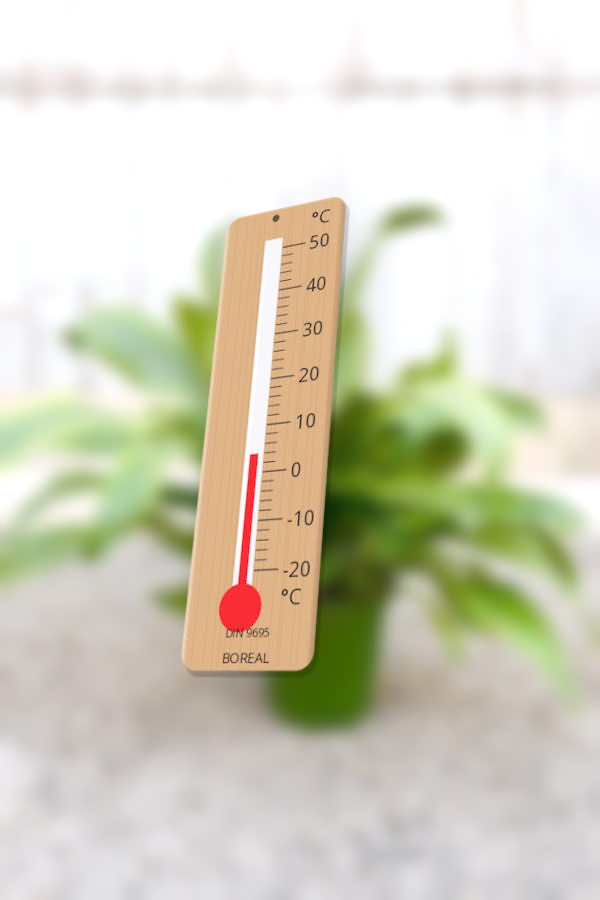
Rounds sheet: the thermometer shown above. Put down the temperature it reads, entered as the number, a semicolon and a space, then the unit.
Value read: 4; °C
